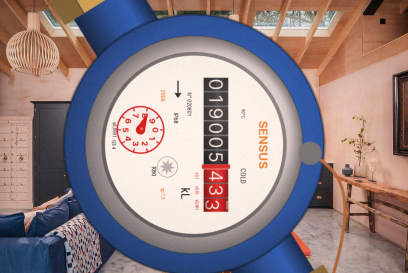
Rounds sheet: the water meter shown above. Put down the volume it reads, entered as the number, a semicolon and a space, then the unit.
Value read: 19005.4328; kL
